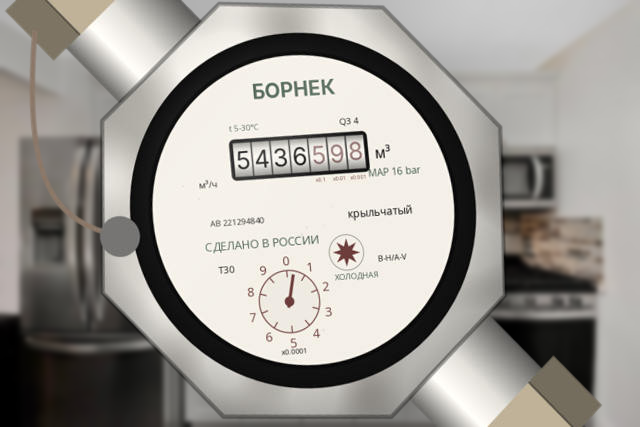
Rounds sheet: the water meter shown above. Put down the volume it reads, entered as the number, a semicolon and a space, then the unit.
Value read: 5436.5980; m³
